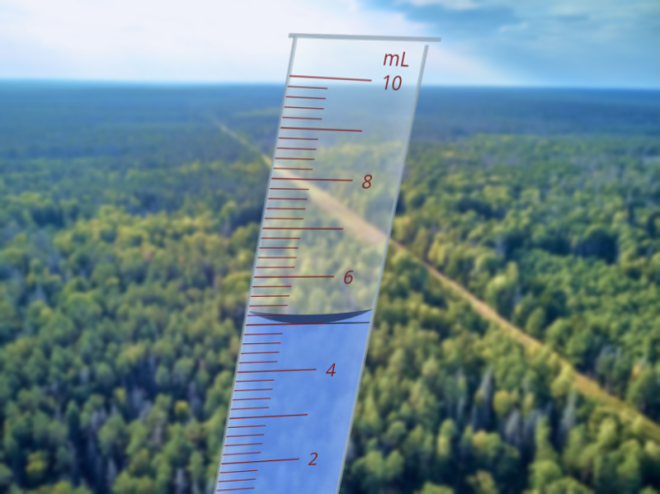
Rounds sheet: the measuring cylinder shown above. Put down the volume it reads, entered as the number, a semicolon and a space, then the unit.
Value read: 5; mL
